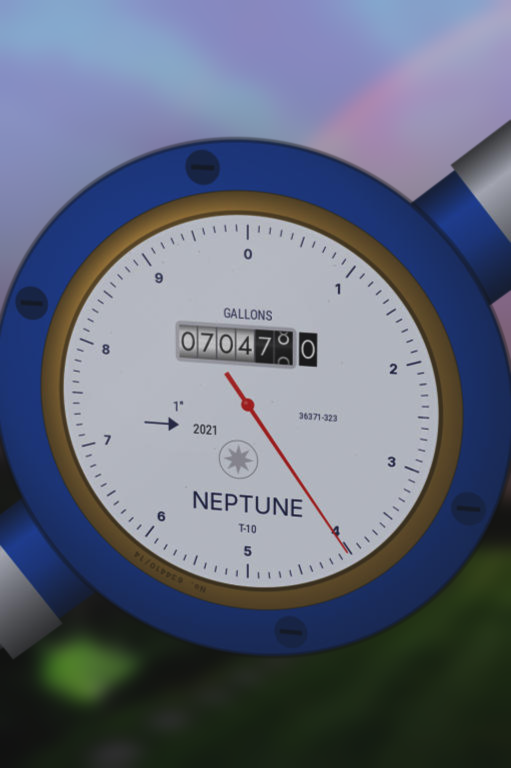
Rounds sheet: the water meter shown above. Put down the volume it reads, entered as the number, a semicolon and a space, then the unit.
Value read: 704784.0; gal
